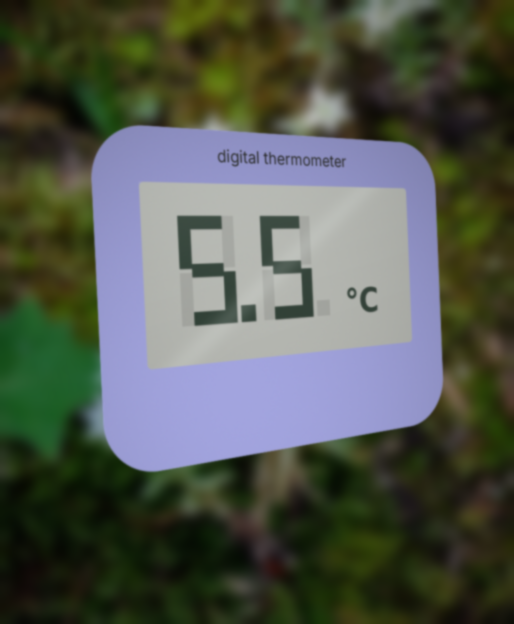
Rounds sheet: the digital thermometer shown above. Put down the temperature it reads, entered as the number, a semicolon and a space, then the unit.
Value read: 5.5; °C
